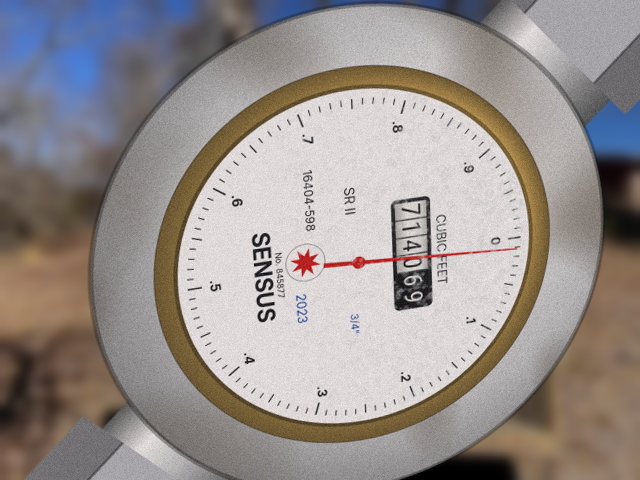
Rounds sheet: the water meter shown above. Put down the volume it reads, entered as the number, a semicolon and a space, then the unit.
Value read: 714069.01; ft³
